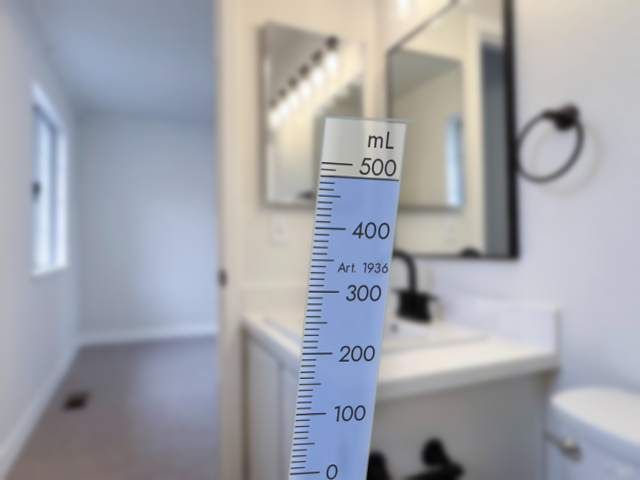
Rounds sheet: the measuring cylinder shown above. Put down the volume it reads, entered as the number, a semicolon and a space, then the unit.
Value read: 480; mL
